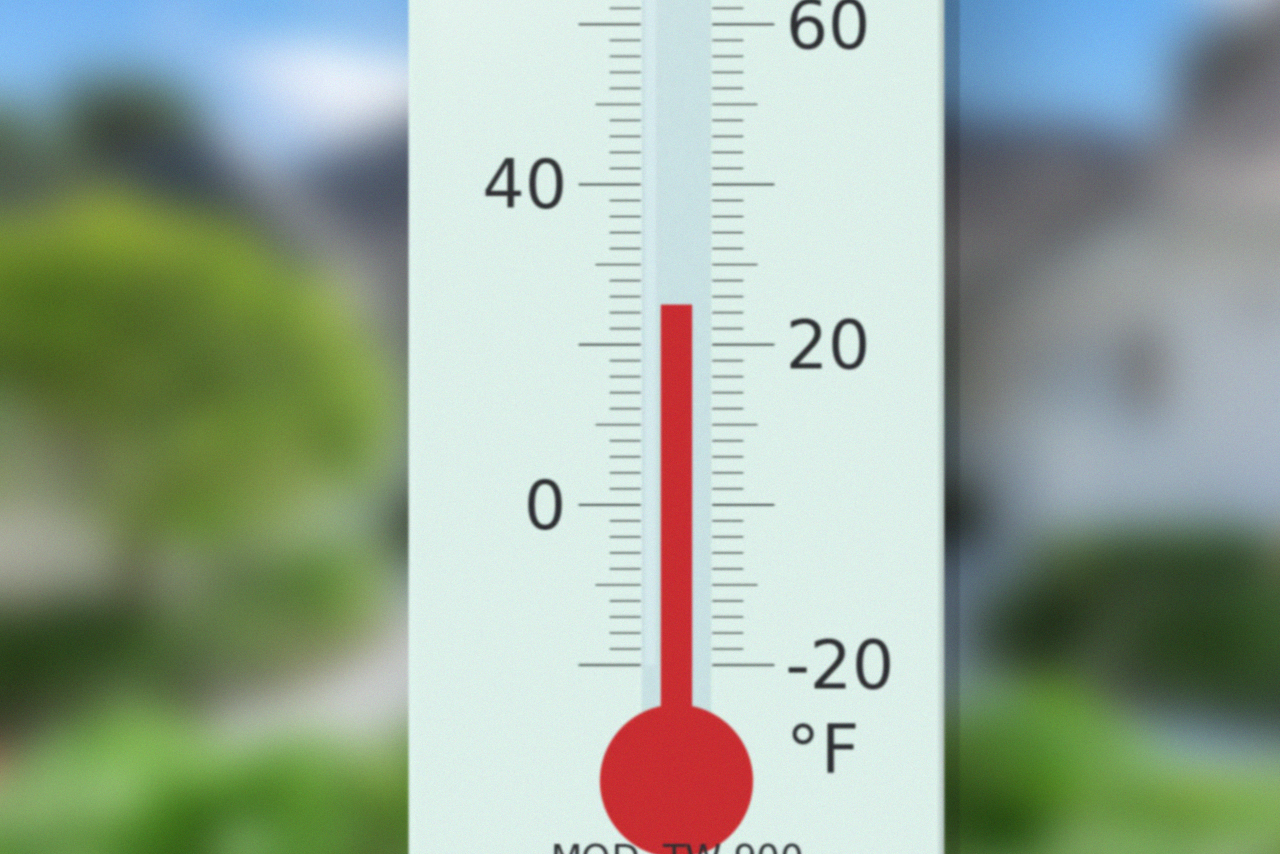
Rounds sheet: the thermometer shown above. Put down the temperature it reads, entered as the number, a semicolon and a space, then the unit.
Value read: 25; °F
